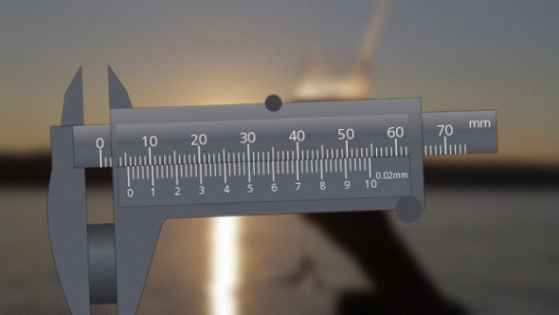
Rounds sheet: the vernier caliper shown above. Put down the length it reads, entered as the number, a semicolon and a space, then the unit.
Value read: 5.5; mm
